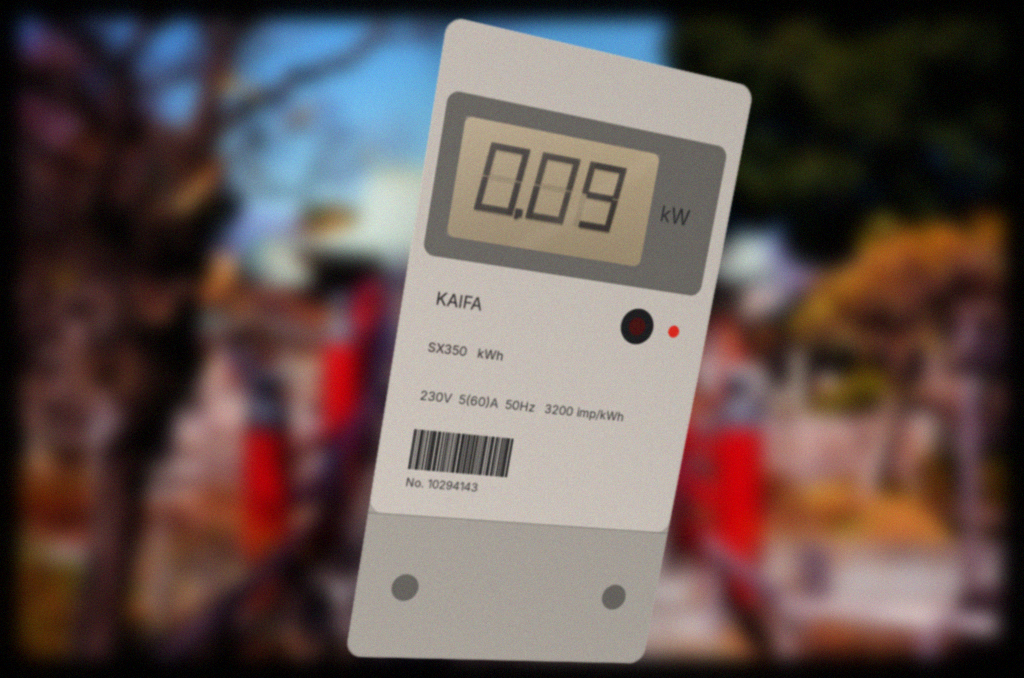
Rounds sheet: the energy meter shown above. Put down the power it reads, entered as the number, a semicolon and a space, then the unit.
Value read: 0.09; kW
